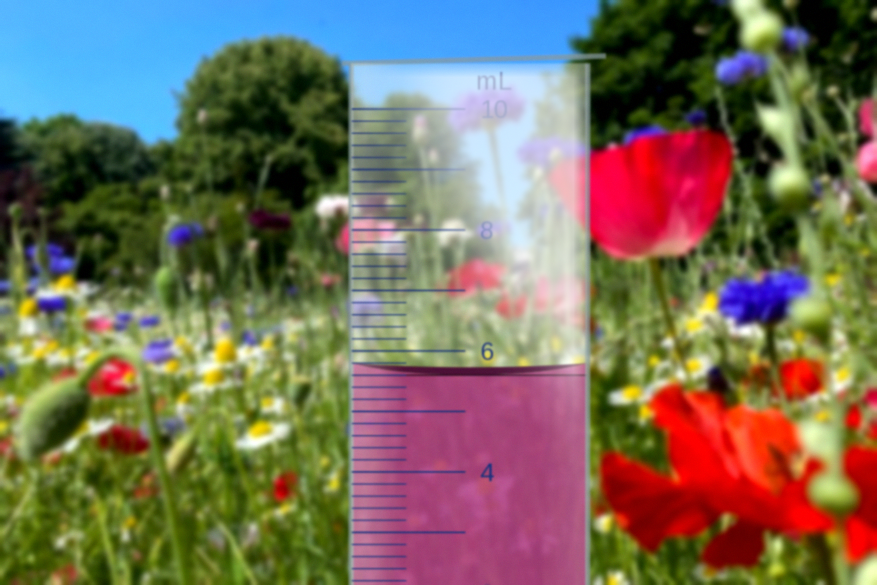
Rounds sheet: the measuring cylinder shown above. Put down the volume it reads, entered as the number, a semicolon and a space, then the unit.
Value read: 5.6; mL
